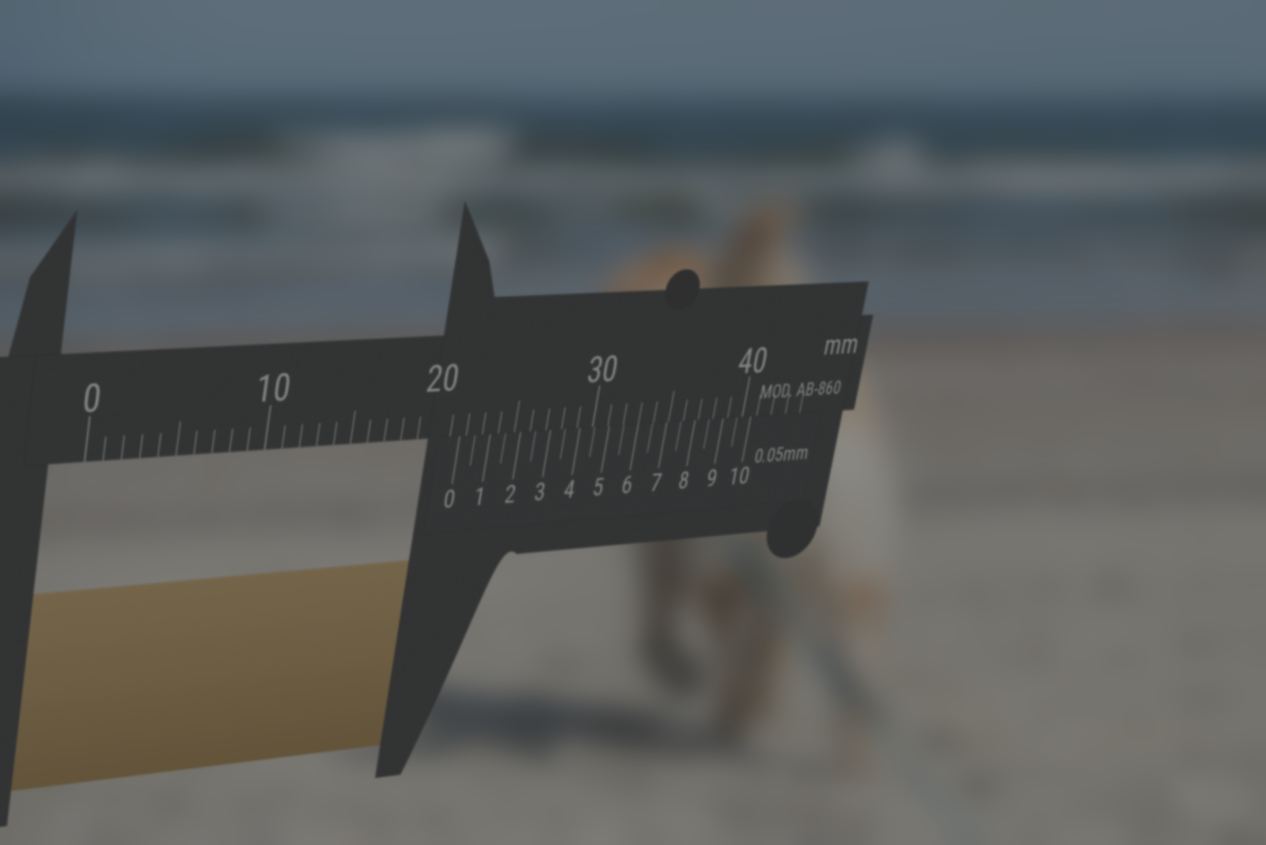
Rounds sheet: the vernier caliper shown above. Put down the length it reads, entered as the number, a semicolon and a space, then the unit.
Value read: 21.6; mm
